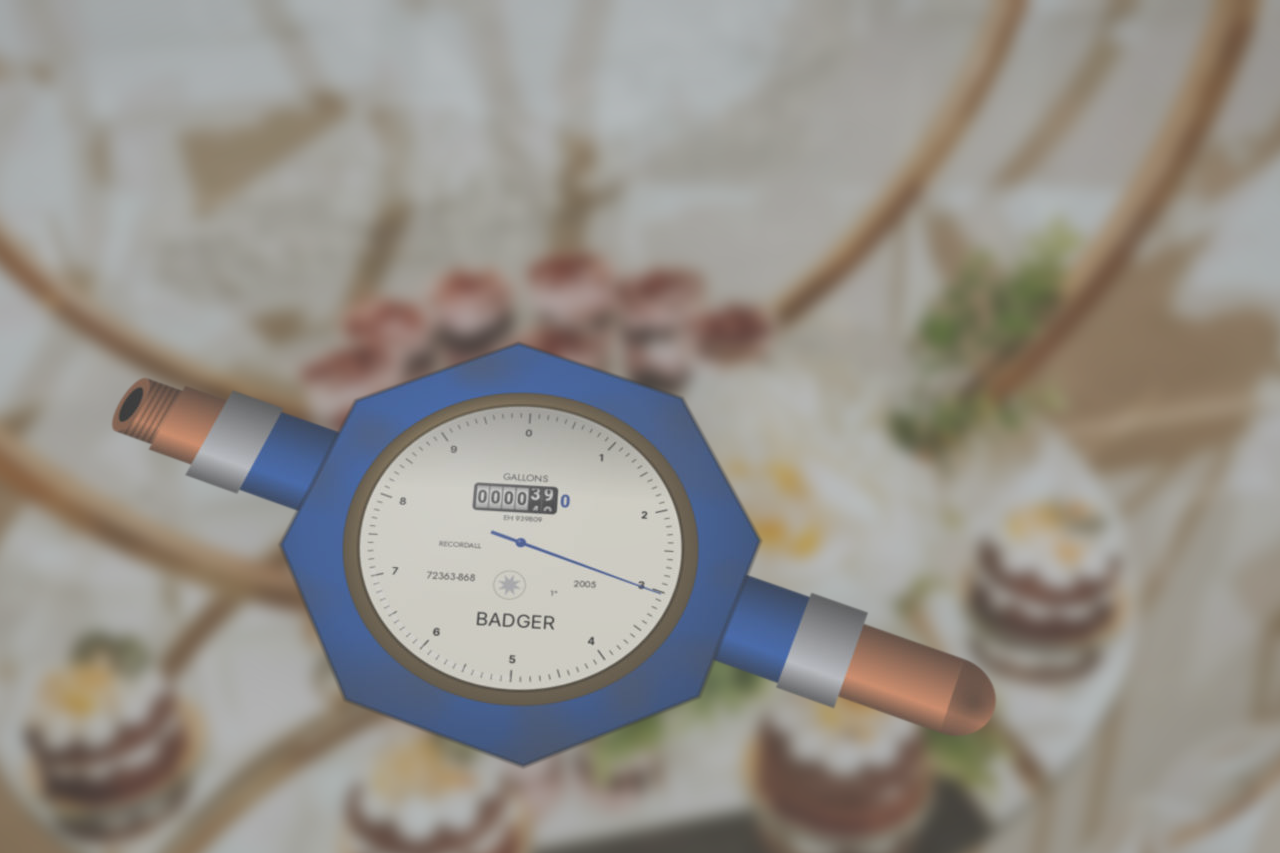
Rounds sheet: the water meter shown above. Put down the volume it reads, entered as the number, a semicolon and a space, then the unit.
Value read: 393.0; gal
